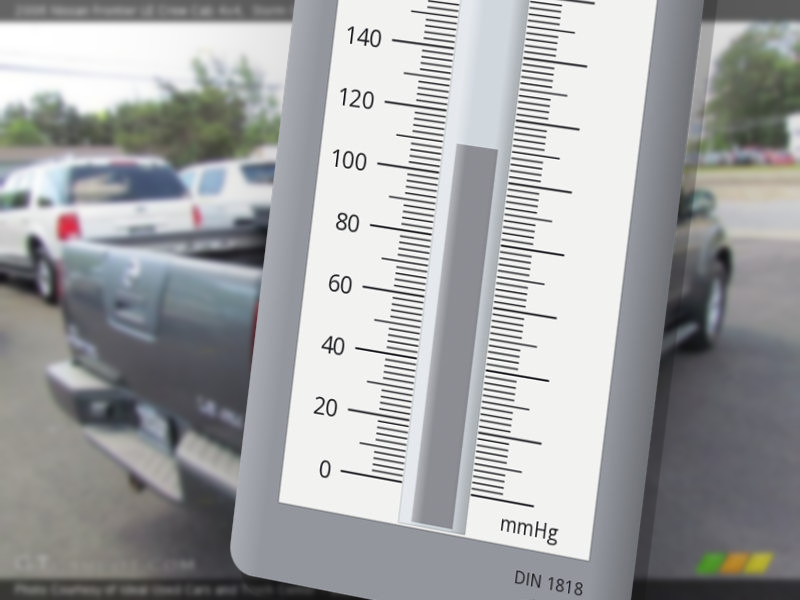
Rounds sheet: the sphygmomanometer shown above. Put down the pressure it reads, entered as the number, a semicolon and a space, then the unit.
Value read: 110; mmHg
